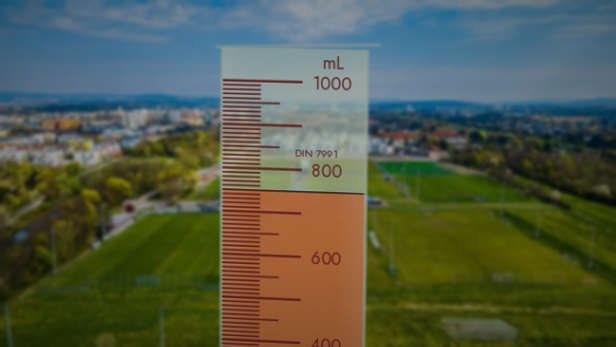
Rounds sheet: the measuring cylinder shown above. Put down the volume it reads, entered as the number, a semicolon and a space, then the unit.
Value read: 750; mL
